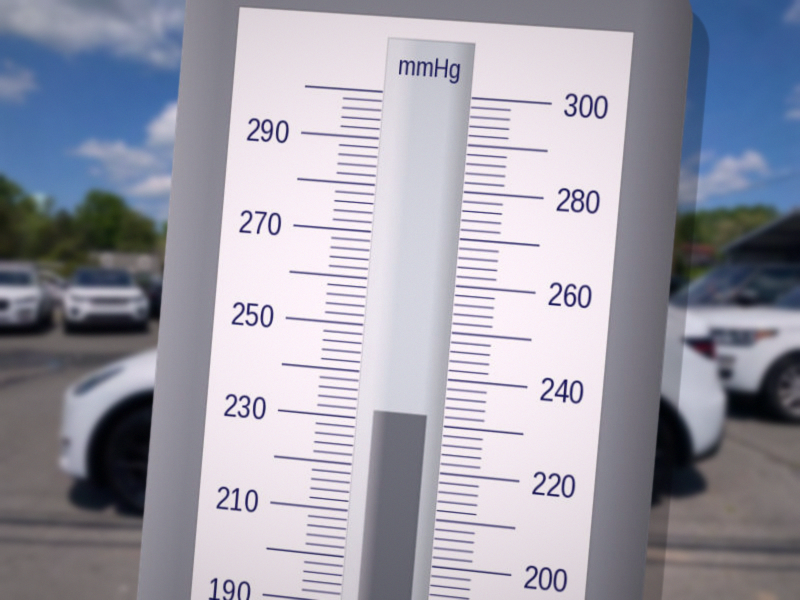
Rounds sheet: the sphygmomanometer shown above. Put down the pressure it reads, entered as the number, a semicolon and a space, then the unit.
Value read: 232; mmHg
